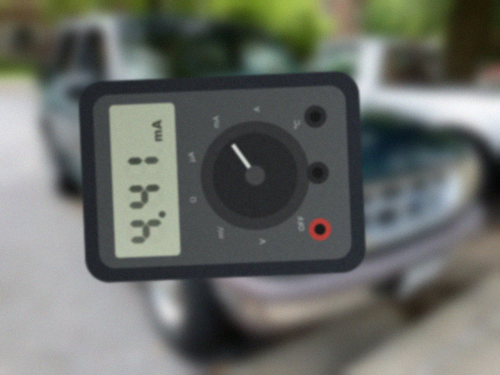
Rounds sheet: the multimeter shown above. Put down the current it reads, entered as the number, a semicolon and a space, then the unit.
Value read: 4.41; mA
